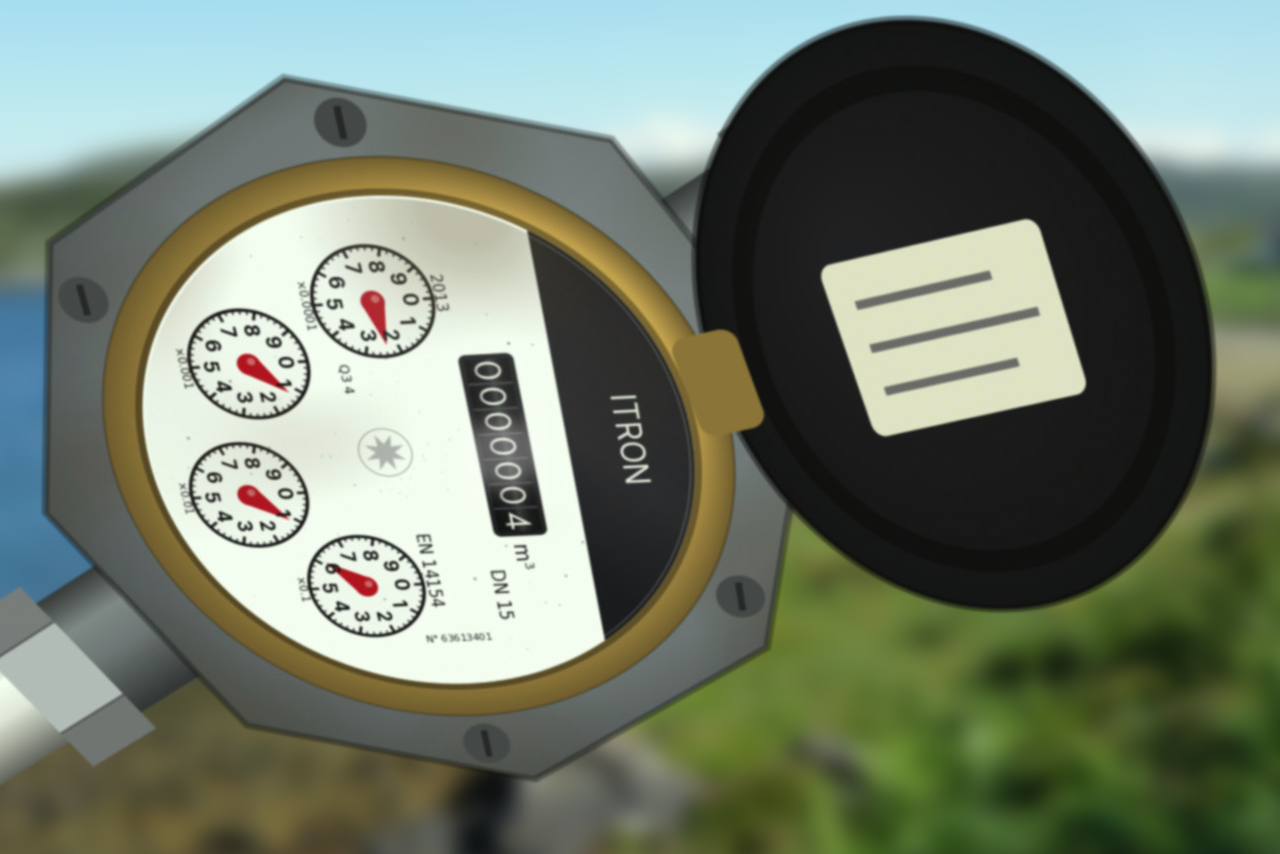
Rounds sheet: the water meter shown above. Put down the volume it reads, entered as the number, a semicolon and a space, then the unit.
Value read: 4.6112; m³
